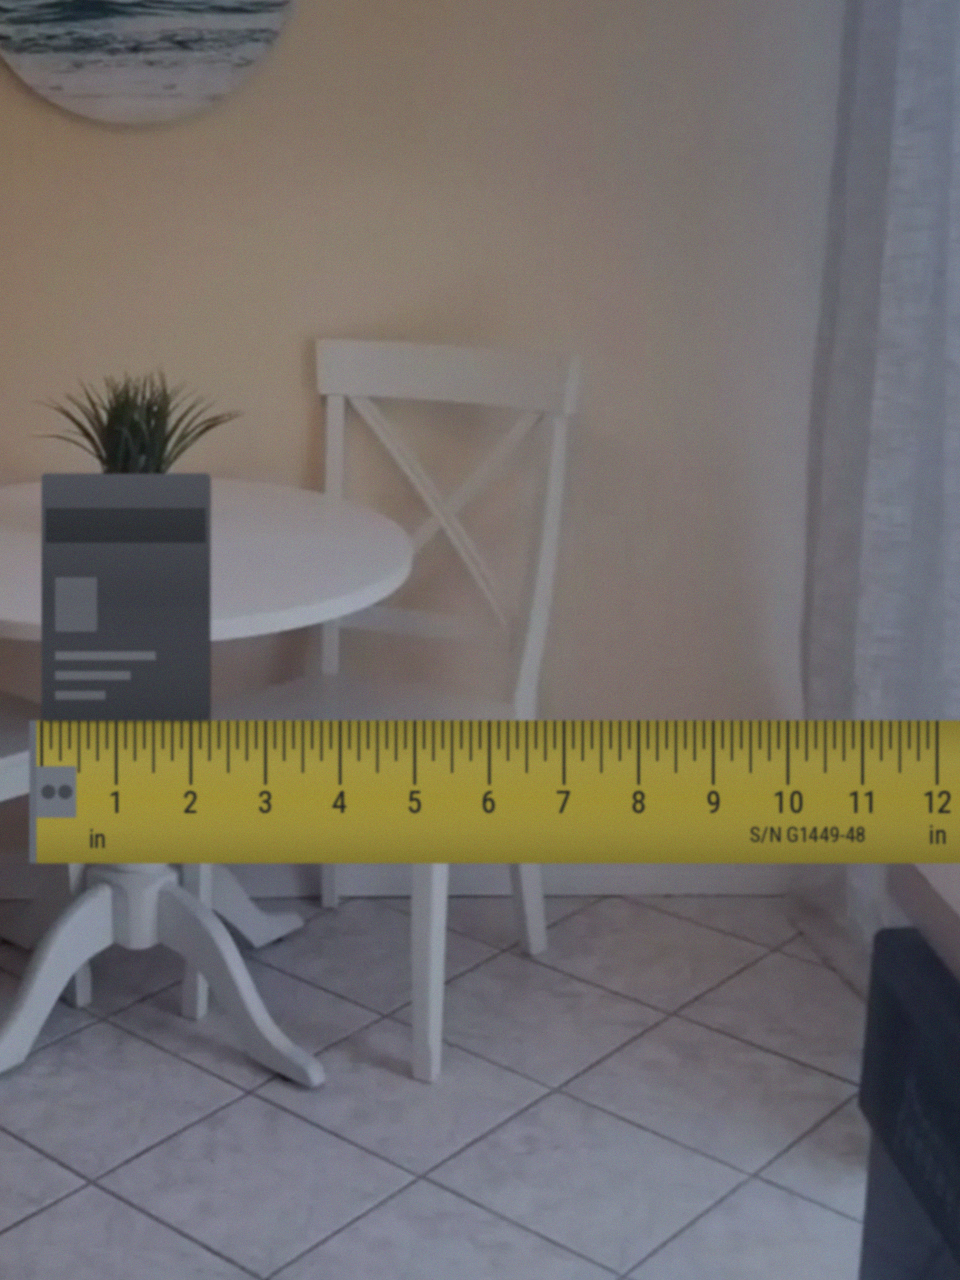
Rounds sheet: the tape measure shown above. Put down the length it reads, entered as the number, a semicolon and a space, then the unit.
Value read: 2.25; in
